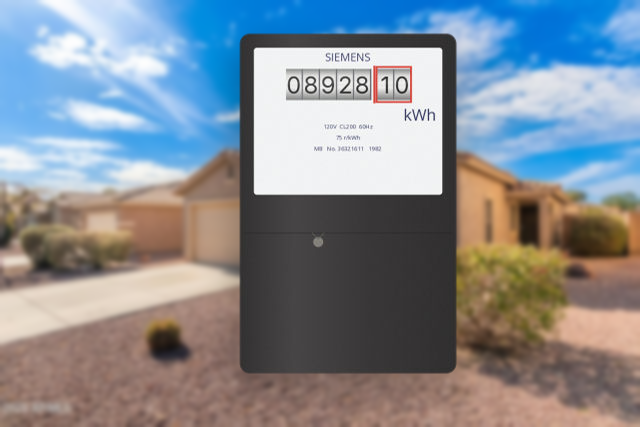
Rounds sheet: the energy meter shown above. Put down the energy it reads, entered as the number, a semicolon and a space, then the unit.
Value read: 8928.10; kWh
